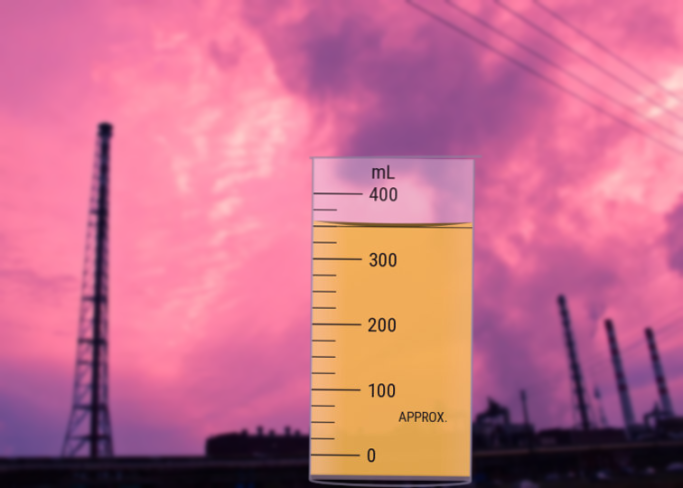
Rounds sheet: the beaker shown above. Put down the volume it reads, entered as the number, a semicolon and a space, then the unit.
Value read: 350; mL
